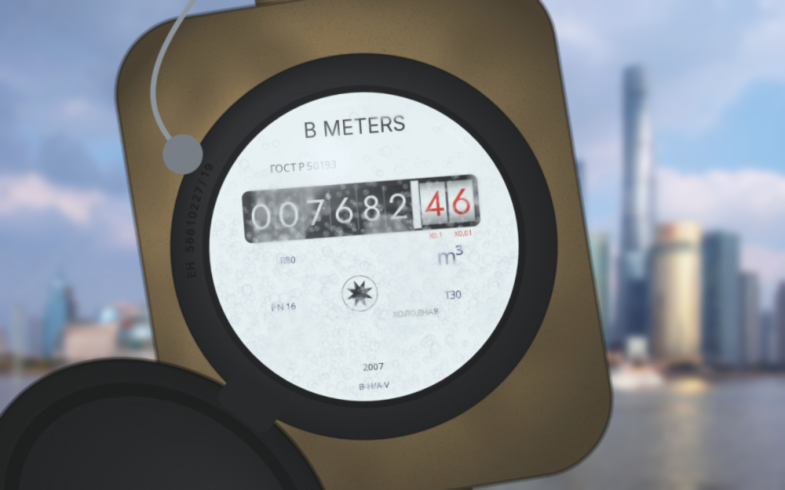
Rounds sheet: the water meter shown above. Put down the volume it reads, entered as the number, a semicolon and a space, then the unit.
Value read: 7682.46; m³
